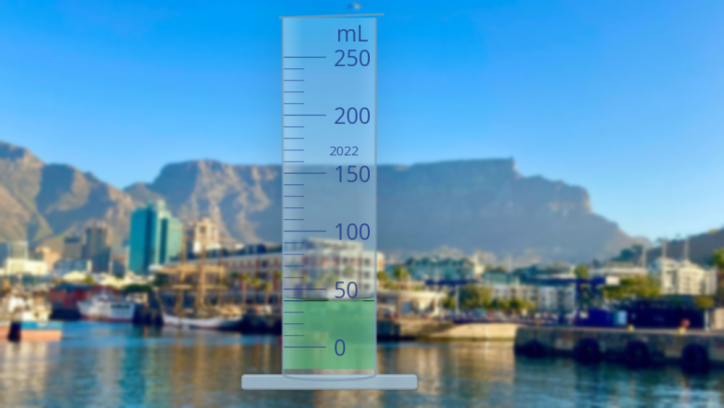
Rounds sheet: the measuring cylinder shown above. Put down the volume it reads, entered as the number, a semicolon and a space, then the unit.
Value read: 40; mL
